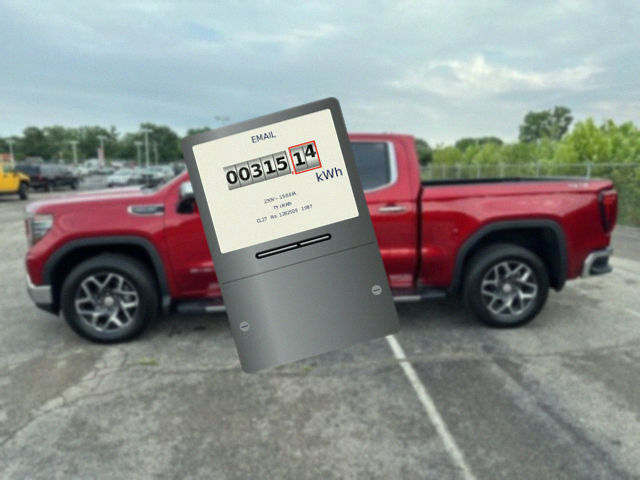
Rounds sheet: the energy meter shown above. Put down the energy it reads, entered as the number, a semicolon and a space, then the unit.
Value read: 315.14; kWh
